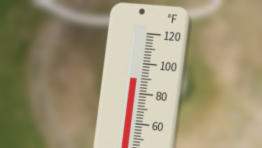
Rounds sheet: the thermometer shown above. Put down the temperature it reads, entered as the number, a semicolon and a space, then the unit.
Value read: 90; °F
